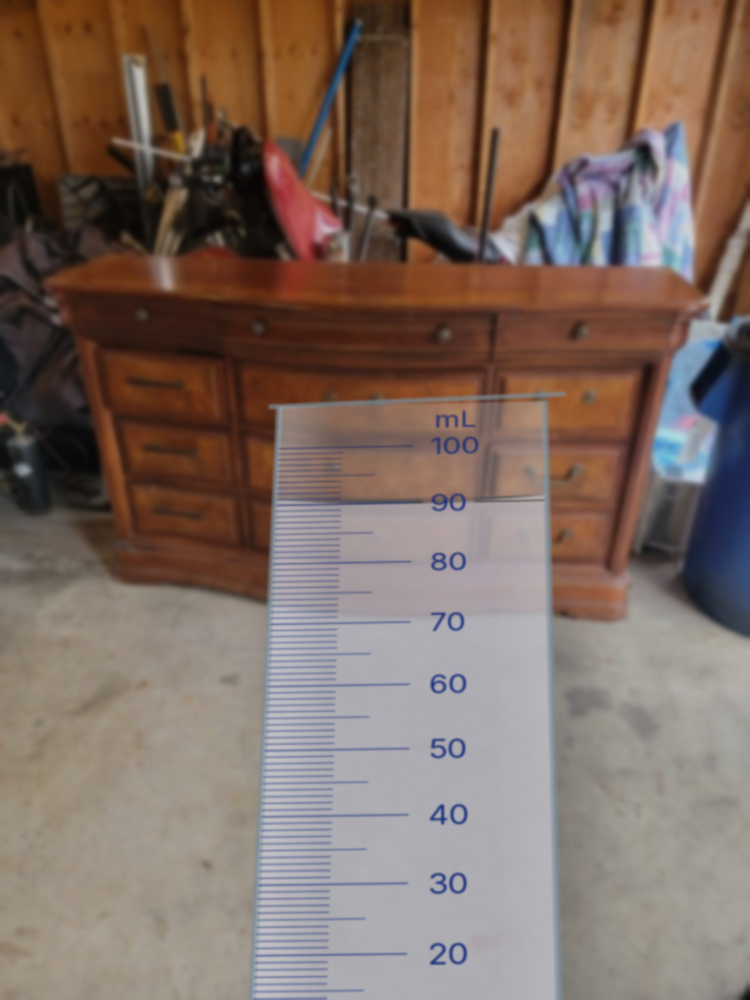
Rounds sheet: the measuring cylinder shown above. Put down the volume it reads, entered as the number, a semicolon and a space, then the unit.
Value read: 90; mL
